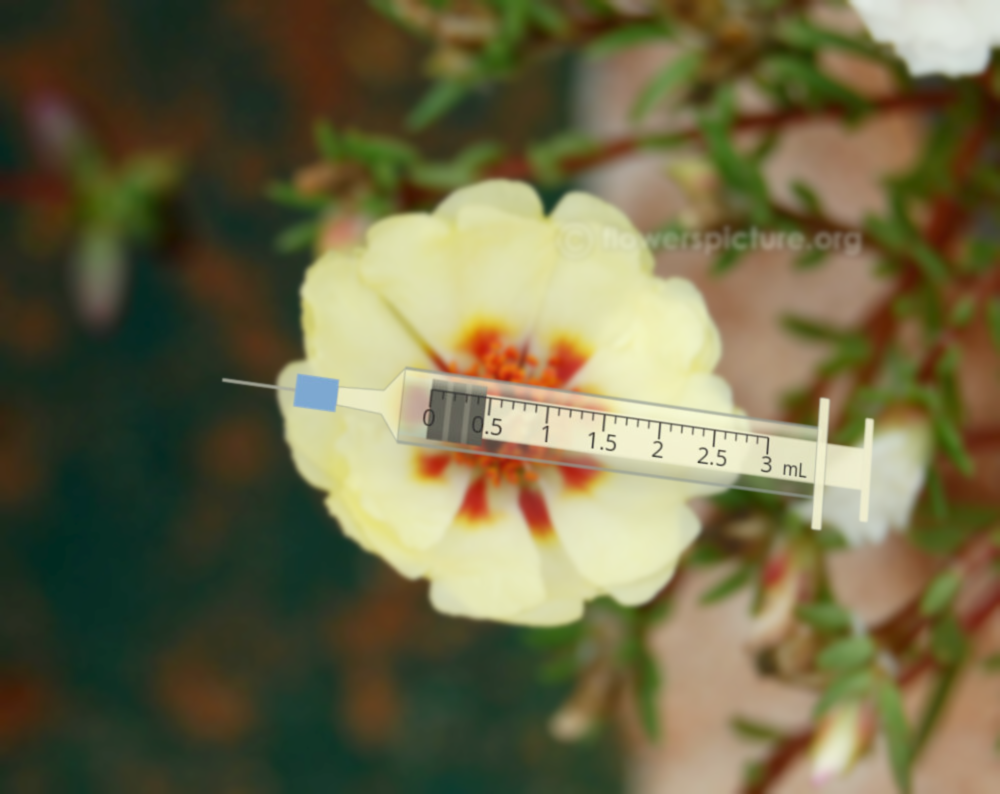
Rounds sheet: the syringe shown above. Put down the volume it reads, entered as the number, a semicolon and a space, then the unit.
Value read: 0; mL
